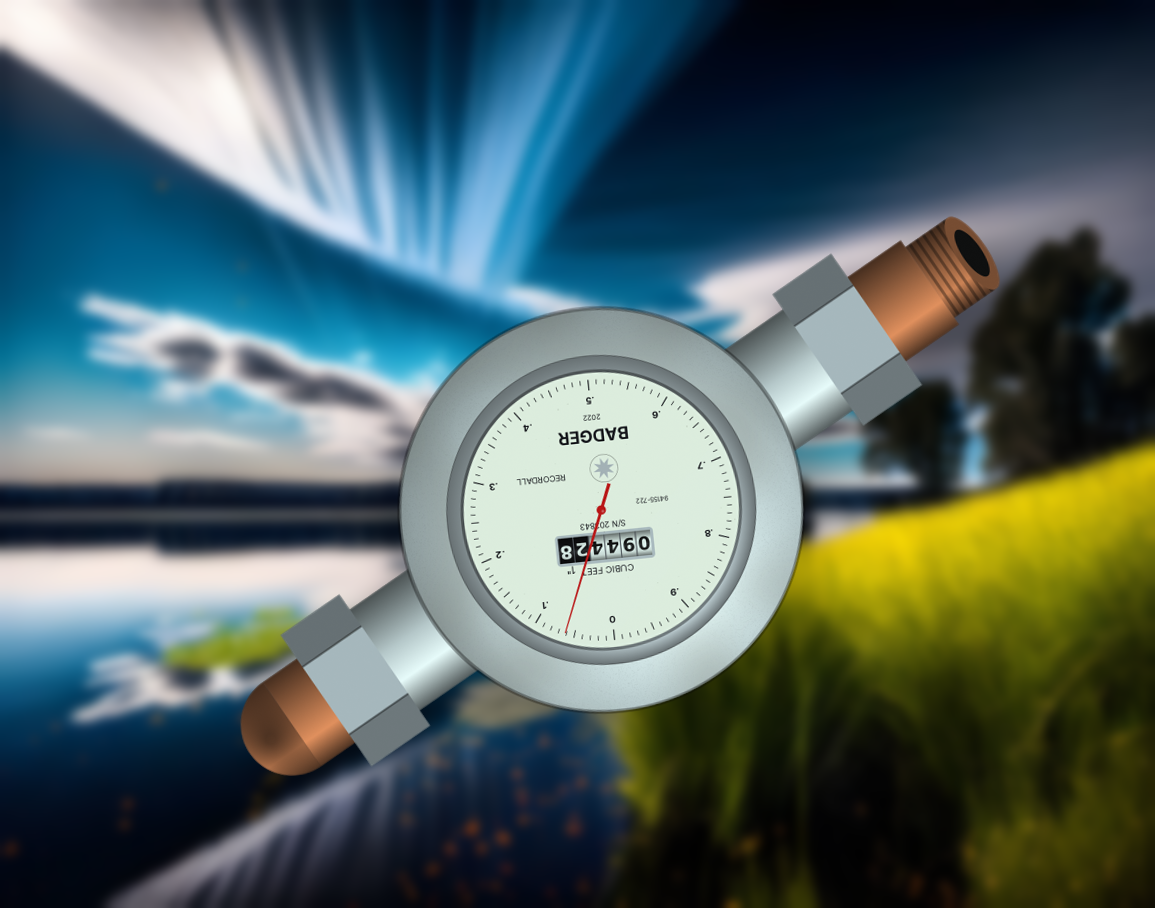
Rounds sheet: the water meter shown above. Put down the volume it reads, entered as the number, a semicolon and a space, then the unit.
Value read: 94428.06; ft³
